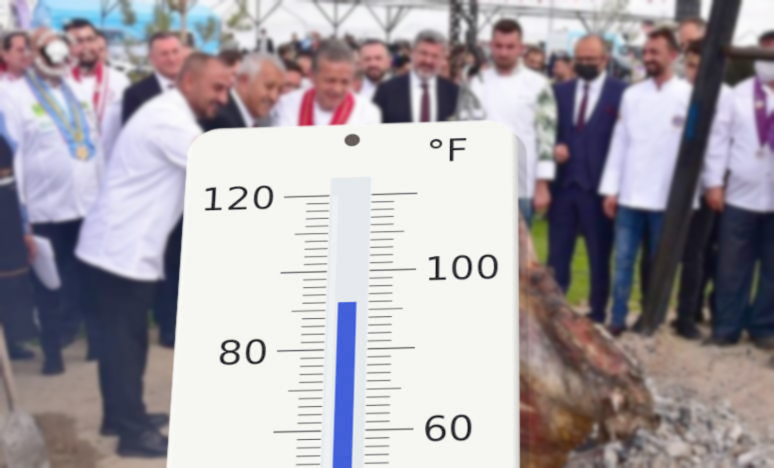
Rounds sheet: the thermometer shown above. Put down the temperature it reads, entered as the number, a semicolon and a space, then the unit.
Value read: 92; °F
